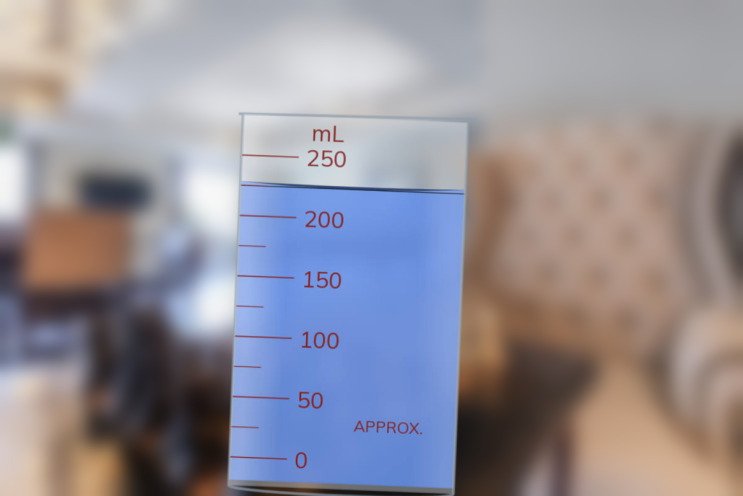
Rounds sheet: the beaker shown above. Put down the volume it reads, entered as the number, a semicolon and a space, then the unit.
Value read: 225; mL
